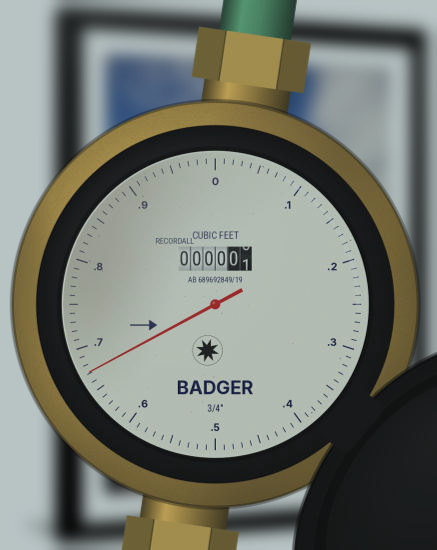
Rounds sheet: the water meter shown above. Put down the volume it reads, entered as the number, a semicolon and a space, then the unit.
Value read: 0.67; ft³
